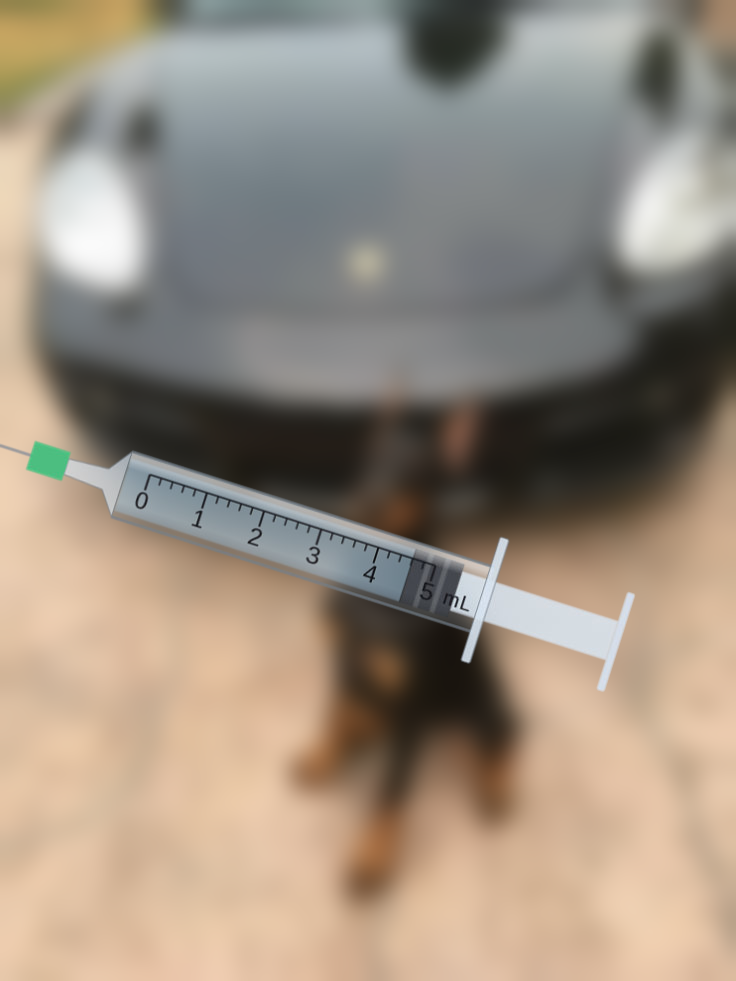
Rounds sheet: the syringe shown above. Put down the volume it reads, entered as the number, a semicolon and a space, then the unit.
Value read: 4.6; mL
